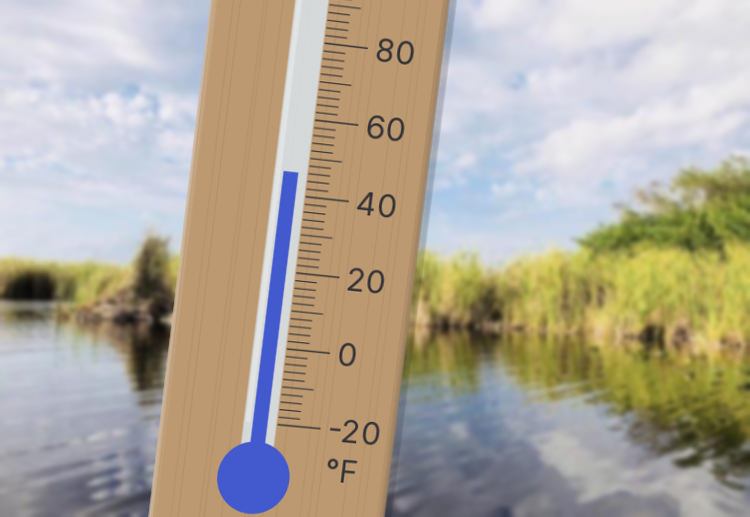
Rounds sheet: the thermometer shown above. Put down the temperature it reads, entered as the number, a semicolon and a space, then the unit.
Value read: 46; °F
